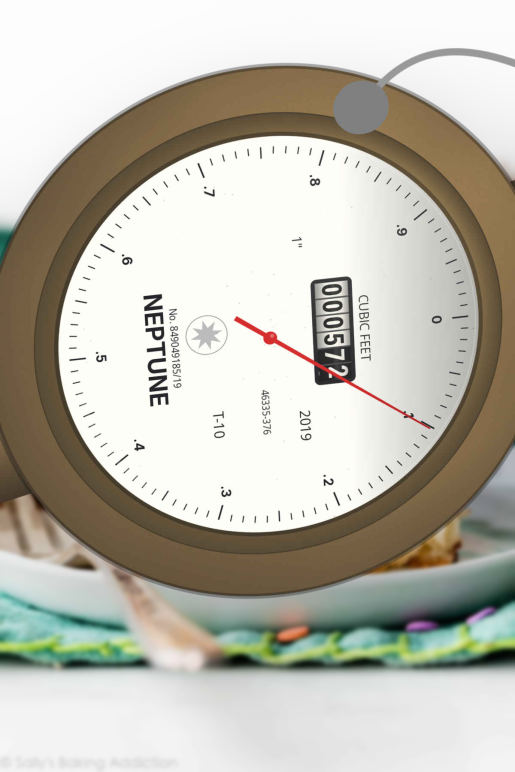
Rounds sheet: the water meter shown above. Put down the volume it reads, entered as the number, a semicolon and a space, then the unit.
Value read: 572.10; ft³
